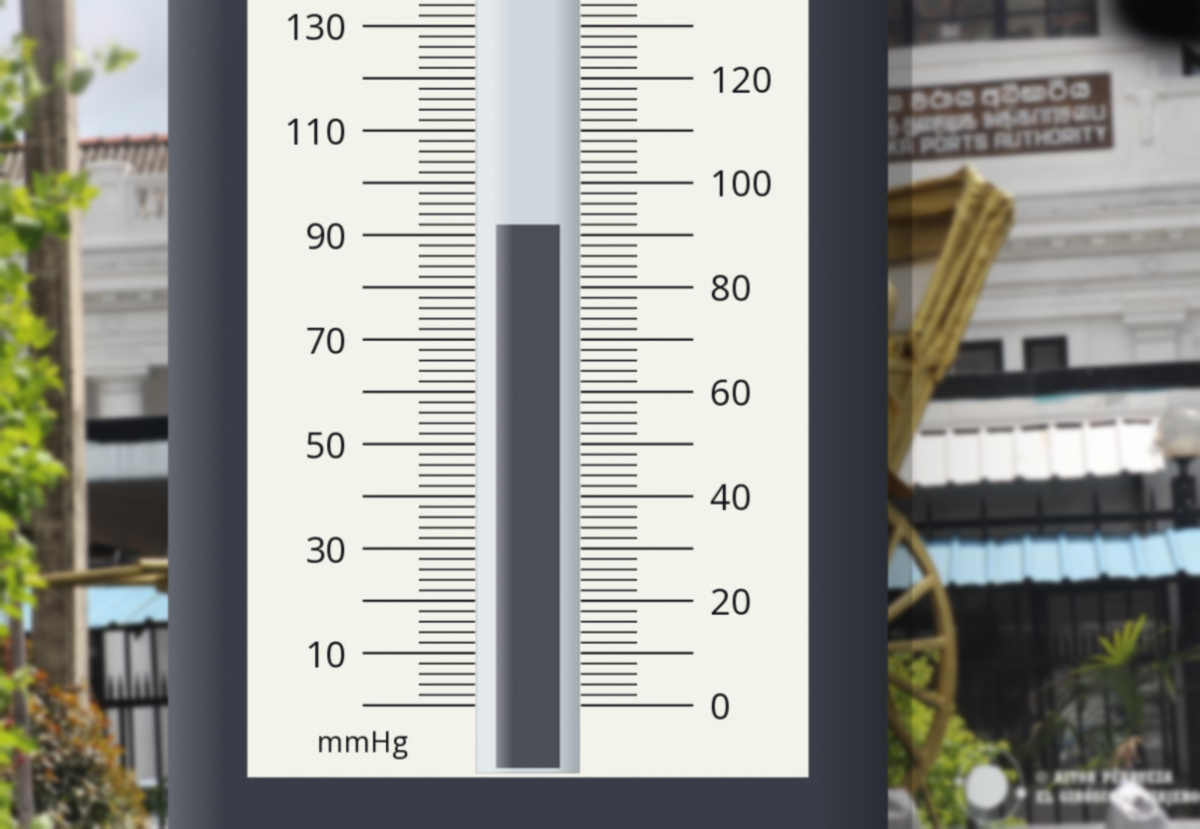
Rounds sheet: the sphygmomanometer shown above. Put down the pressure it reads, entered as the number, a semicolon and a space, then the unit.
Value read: 92; mmHg
